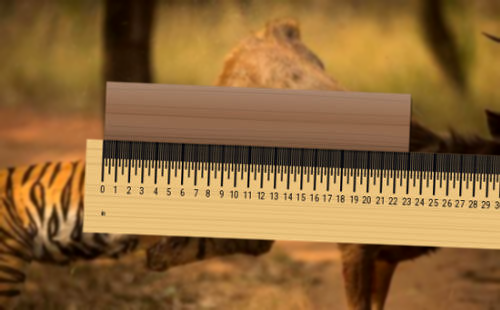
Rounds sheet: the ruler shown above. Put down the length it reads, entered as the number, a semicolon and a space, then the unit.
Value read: 23; in
